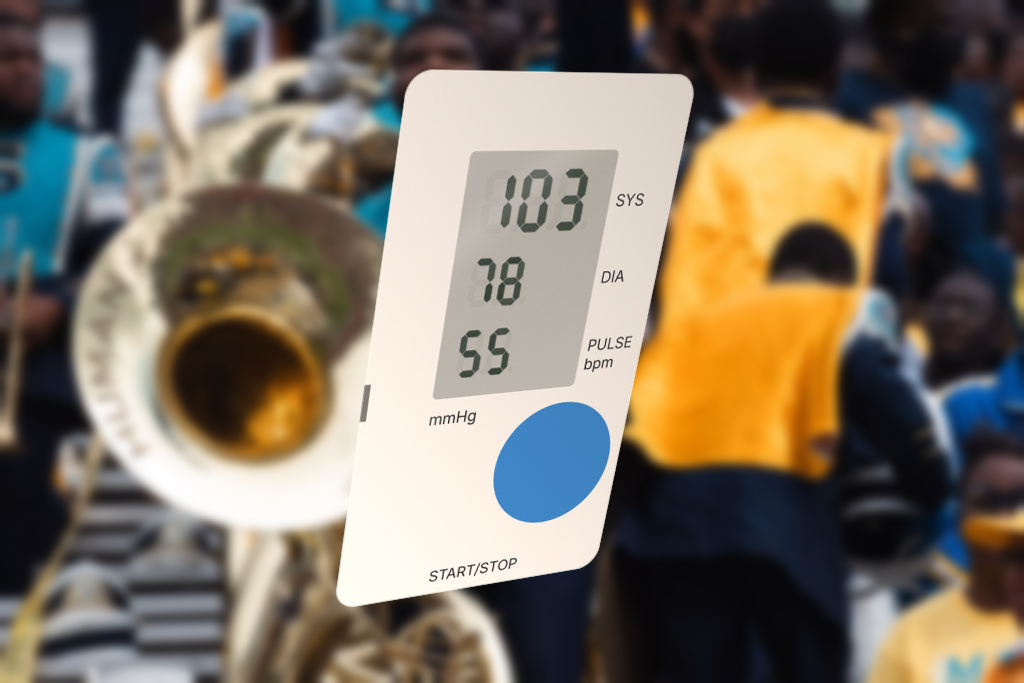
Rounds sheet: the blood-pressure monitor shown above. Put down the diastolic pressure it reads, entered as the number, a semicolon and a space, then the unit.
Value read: 78; mmHg
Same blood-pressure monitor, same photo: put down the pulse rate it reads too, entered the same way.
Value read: 55; bpm
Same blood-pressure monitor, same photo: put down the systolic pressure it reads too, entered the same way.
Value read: 103; mmHg
